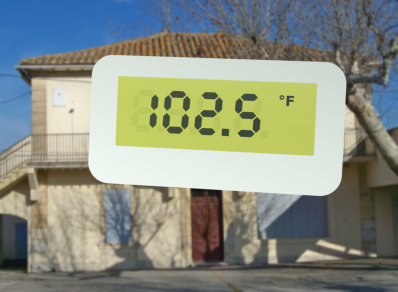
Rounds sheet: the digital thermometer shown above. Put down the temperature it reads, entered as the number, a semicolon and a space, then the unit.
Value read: 102.5; °F
